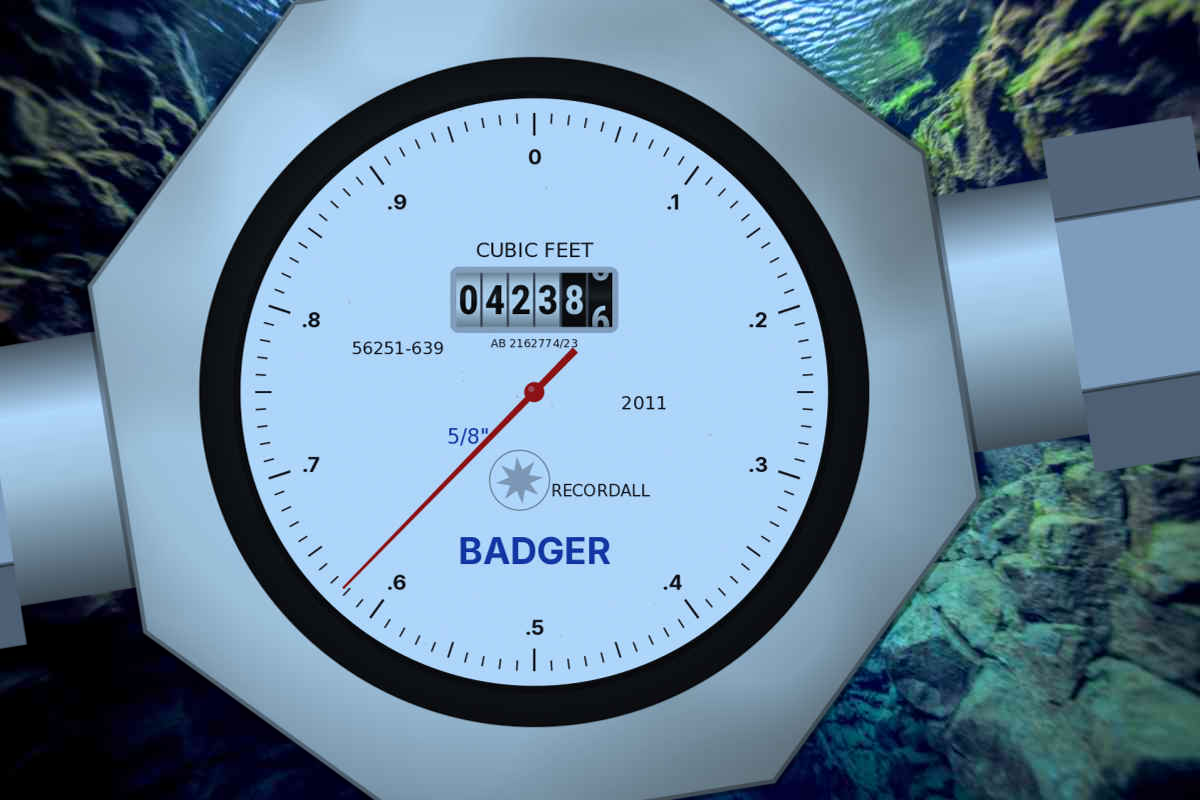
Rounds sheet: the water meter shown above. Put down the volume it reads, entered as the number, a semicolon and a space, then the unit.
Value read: 42385.62; ft³
